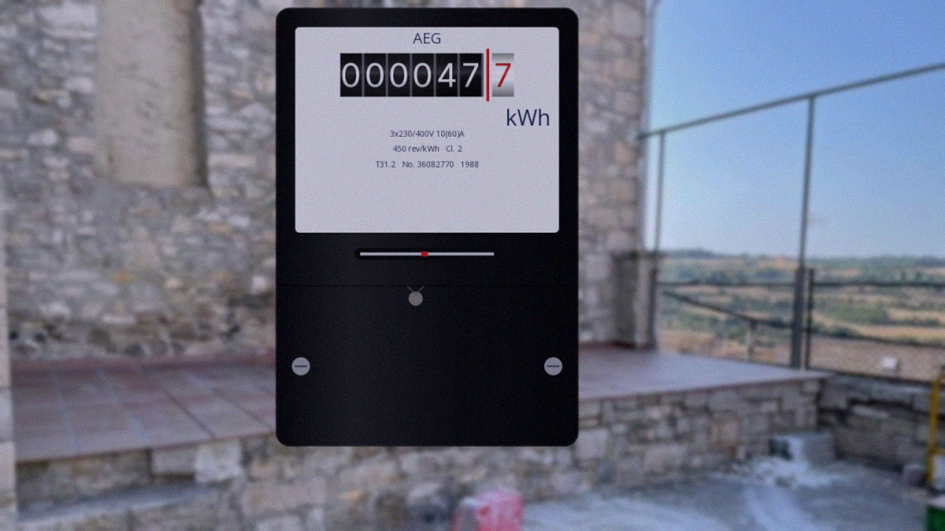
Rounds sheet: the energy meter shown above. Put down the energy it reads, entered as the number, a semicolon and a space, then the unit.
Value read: 47.7; kWh
